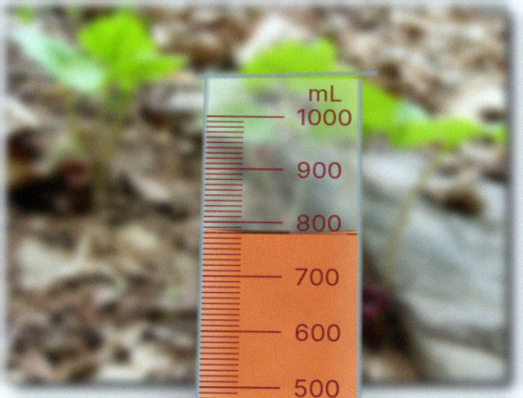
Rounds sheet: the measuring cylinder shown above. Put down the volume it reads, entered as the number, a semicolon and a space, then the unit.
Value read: 780; mL
